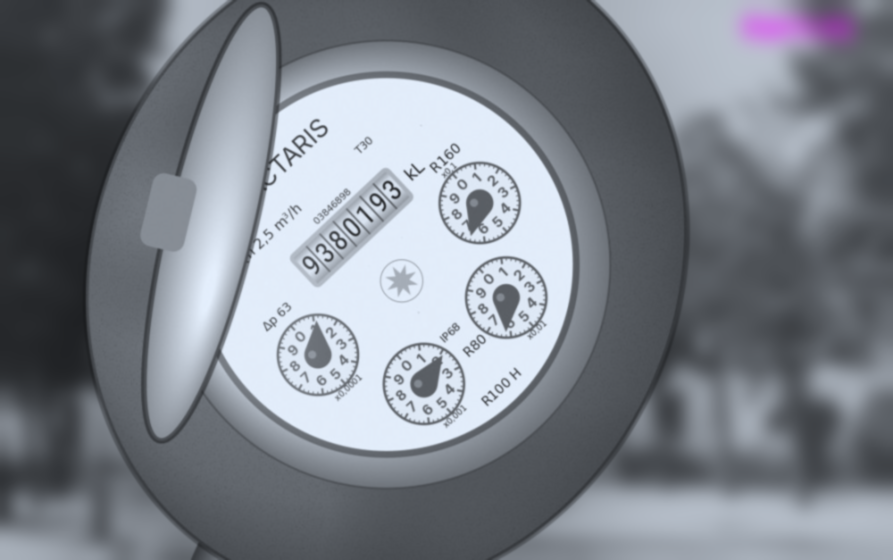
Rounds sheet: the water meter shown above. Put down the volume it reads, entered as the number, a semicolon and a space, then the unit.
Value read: 9380193.6621; kL
